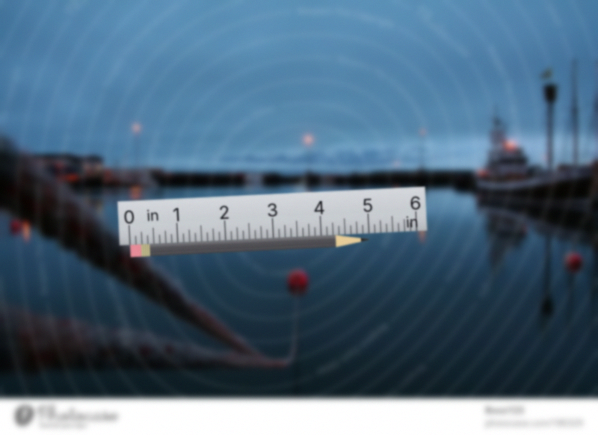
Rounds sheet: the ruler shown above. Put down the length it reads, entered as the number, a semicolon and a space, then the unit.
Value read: 5; in
